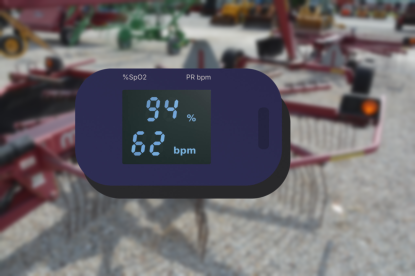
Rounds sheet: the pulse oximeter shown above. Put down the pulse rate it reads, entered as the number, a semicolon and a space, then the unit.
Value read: 62; bpm
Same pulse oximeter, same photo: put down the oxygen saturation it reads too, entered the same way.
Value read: 94; %
